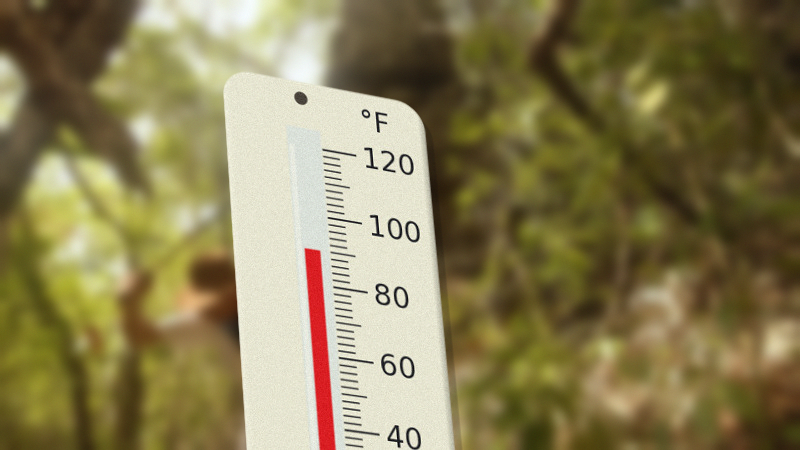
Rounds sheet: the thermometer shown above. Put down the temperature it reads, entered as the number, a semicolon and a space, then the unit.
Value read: 90; °F
